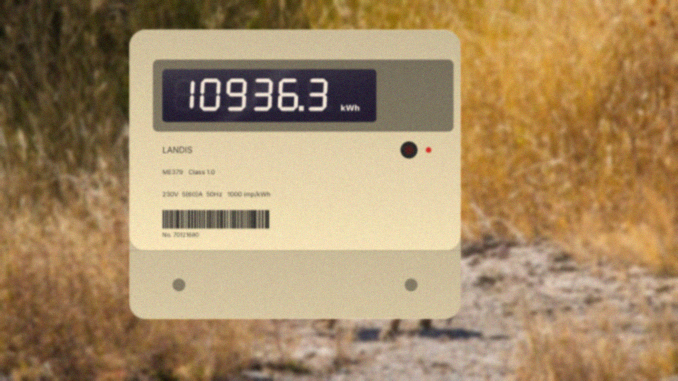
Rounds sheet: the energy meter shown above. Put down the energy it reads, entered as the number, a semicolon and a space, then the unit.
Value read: 10936.3; kWh
